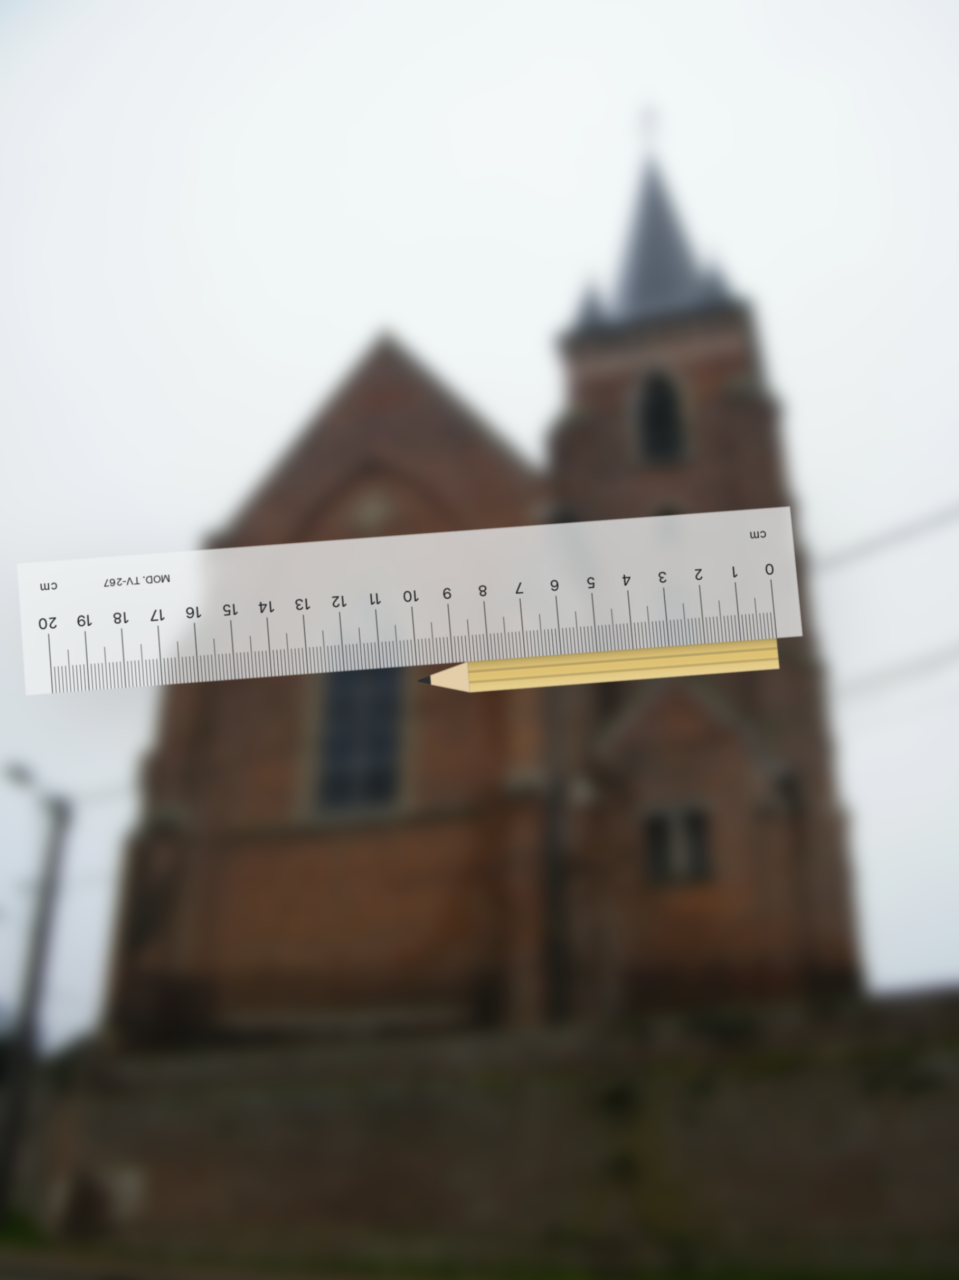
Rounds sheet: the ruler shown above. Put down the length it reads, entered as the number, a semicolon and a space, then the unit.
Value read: 10; cm
